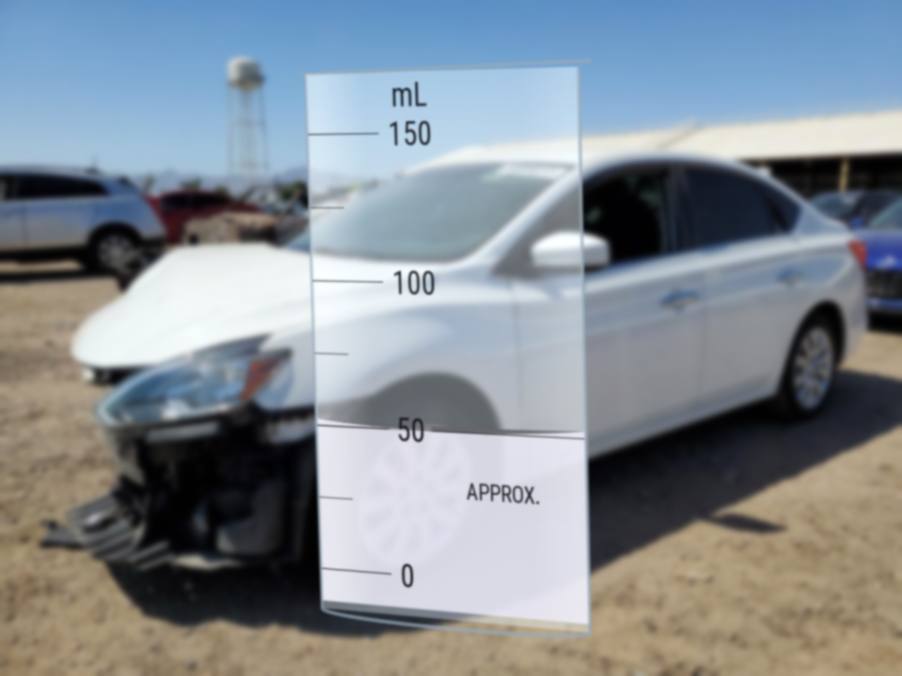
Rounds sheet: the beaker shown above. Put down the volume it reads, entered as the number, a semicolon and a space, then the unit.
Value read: 50; mL
